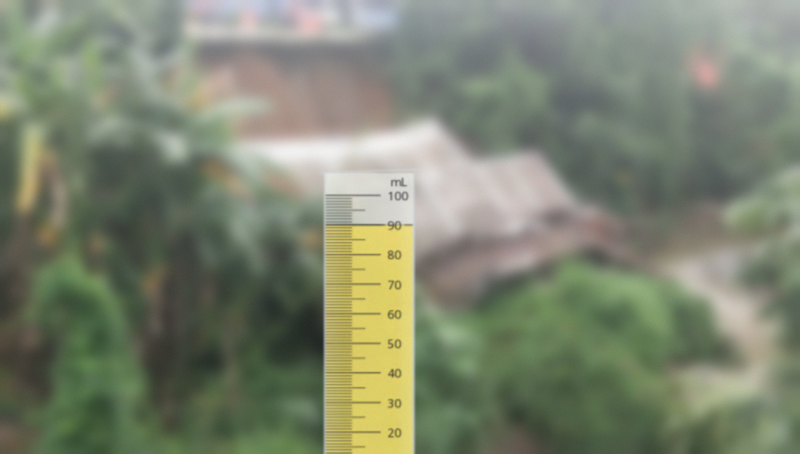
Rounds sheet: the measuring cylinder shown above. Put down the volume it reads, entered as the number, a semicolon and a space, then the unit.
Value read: 90; mL
